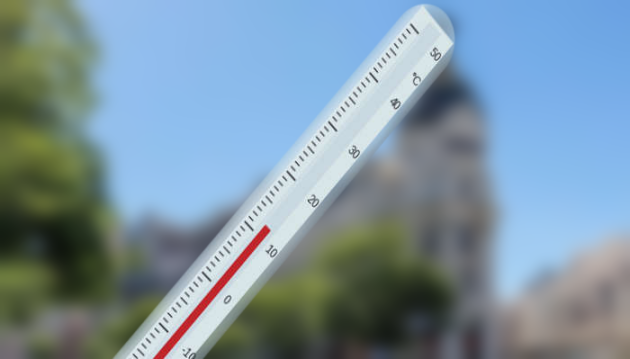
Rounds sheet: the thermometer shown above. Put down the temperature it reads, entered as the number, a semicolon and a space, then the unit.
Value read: 12; °C
